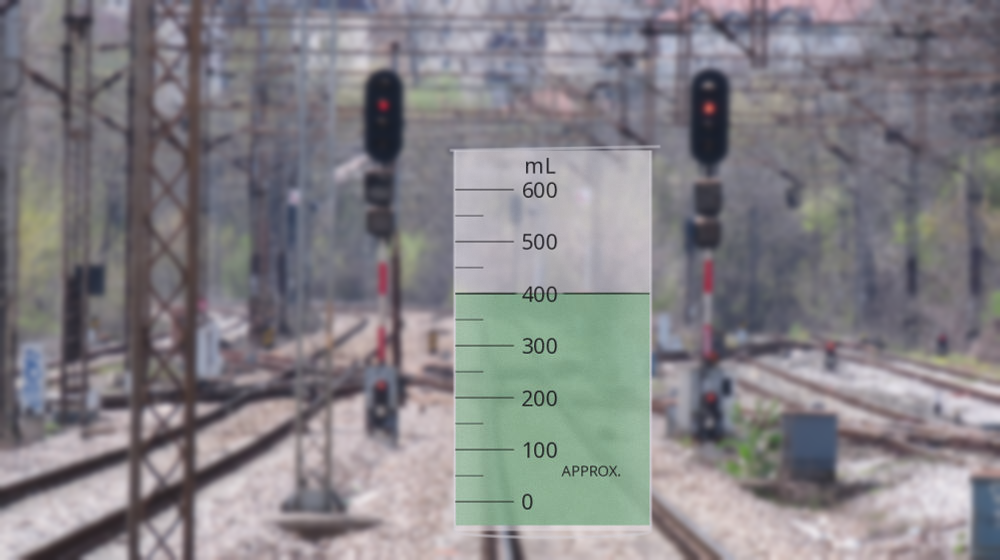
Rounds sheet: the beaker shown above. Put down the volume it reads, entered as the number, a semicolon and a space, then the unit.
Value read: 400; mL
